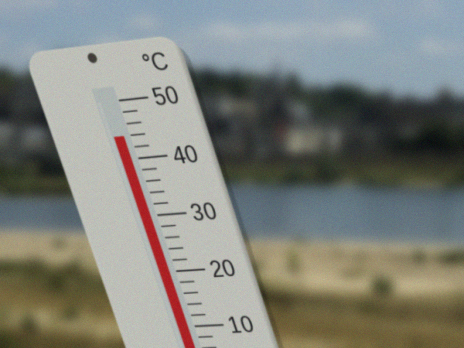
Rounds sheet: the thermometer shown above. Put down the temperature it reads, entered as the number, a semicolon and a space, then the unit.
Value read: 44; °C
